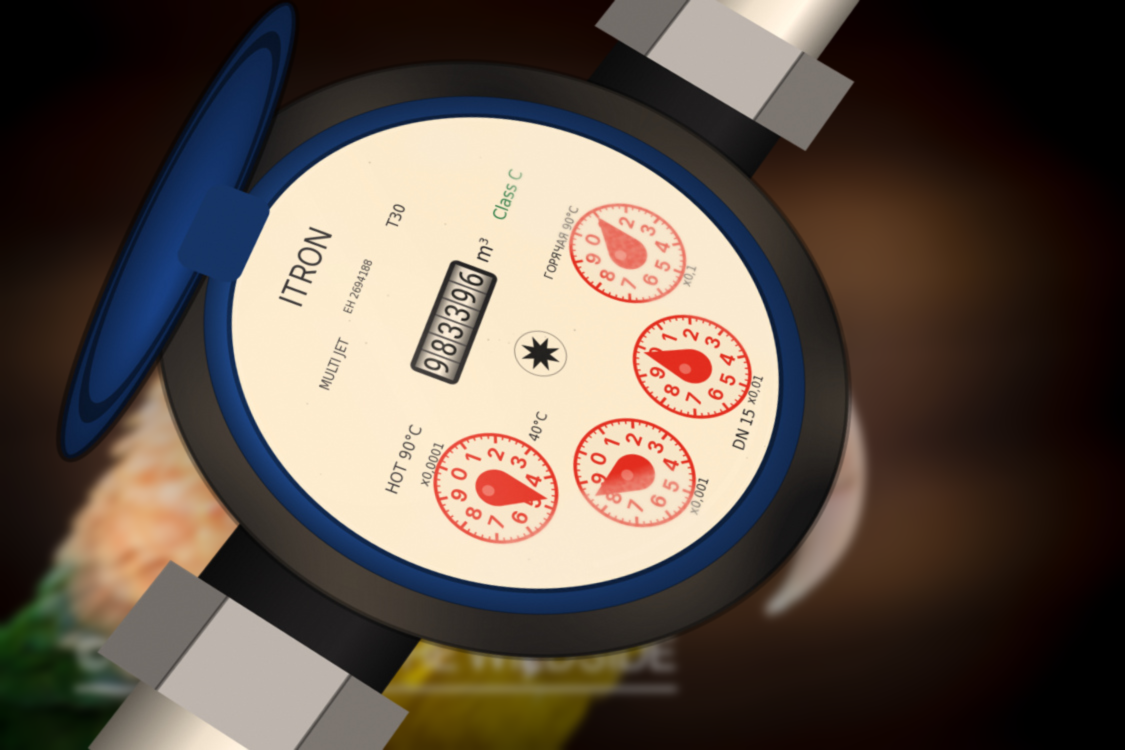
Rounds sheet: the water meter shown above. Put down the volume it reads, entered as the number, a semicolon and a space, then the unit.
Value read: 983396.0984; m³
